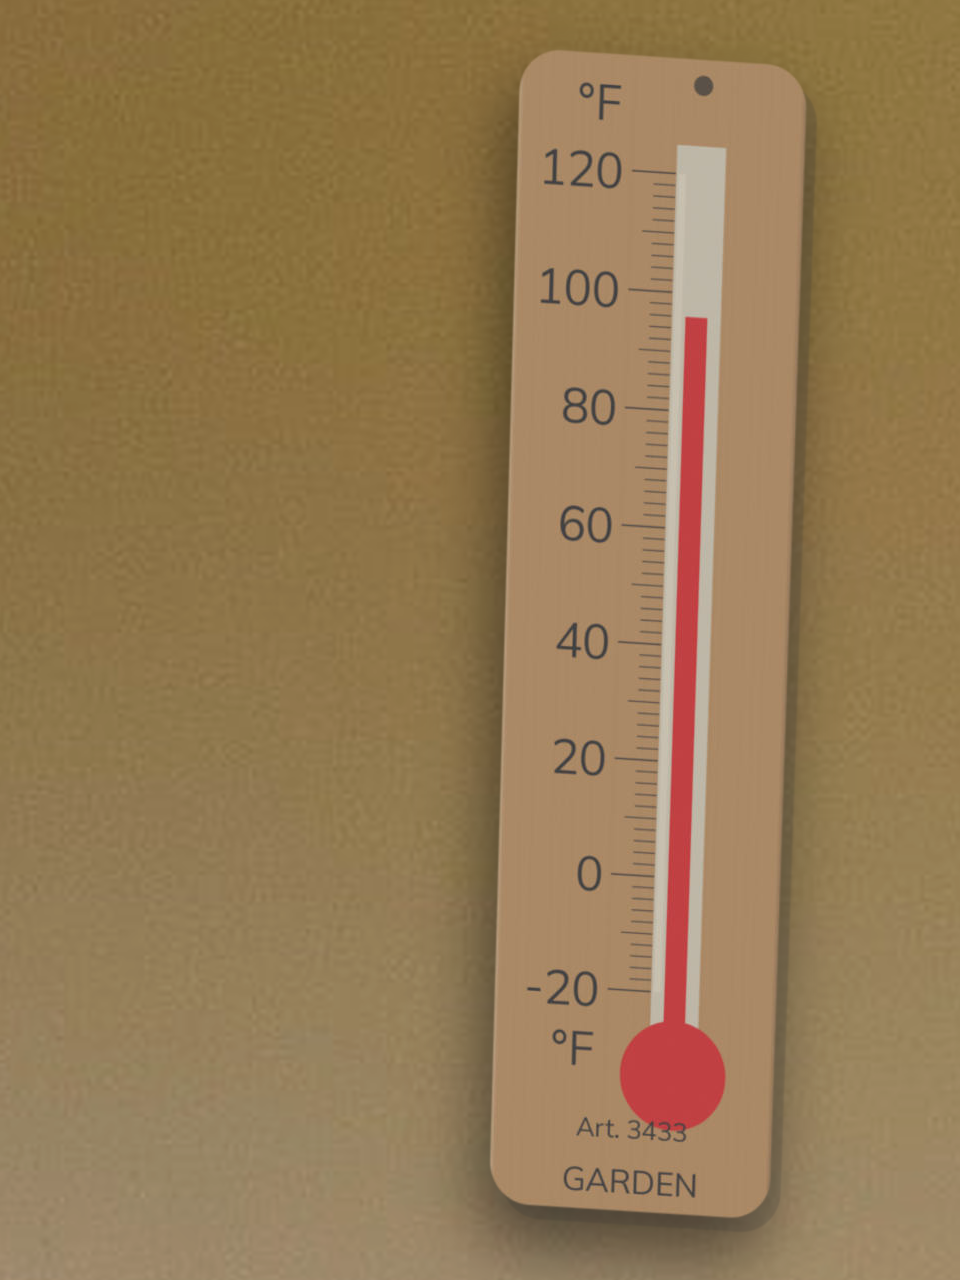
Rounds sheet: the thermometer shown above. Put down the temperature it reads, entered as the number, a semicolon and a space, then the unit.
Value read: 96; °F
